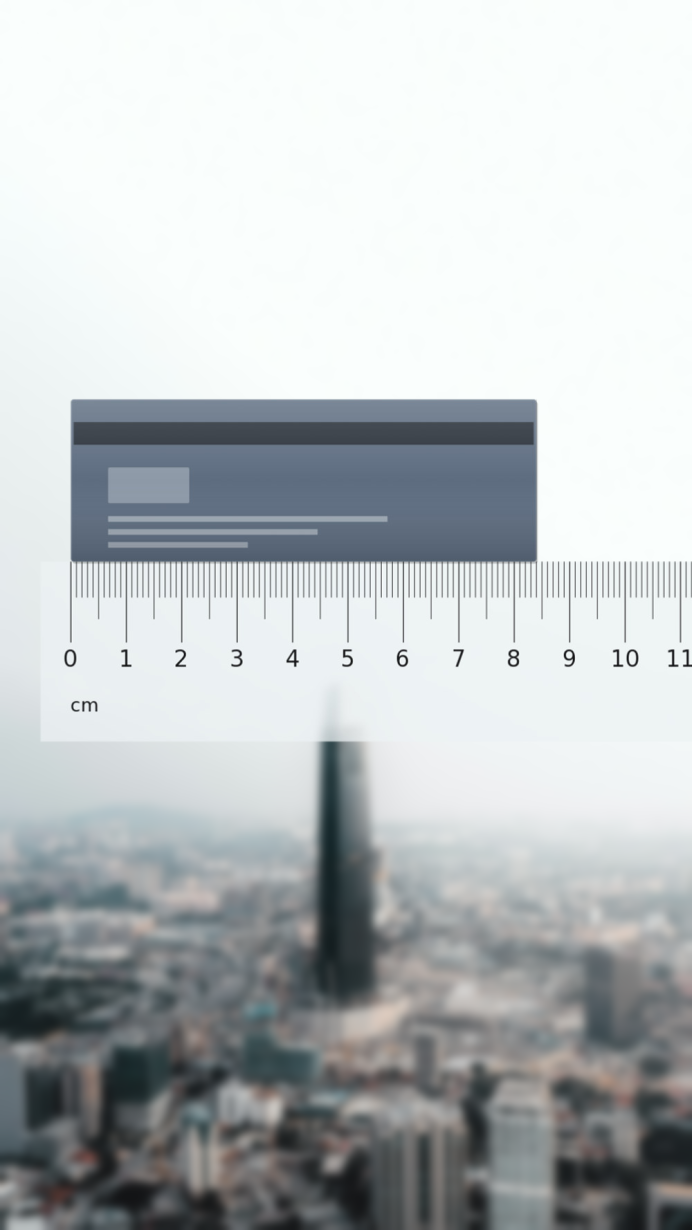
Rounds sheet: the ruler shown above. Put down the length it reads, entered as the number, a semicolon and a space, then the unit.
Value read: 8.4; cm
